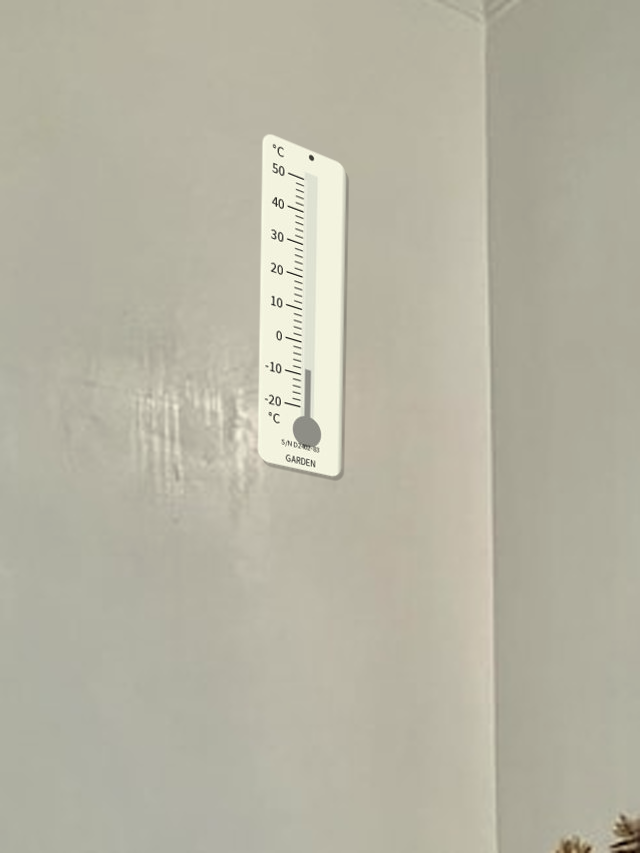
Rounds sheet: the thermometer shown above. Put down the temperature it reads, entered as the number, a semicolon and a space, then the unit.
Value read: -8; °C
